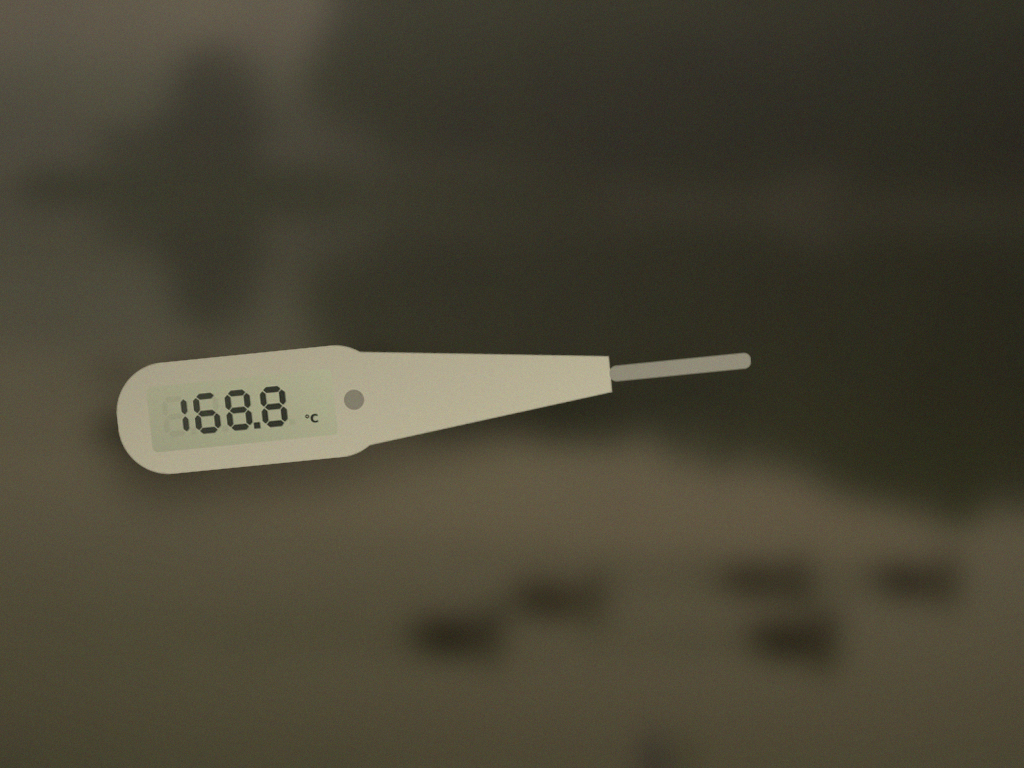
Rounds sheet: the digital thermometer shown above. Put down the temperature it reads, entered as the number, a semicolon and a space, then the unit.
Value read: 168.8; °C
